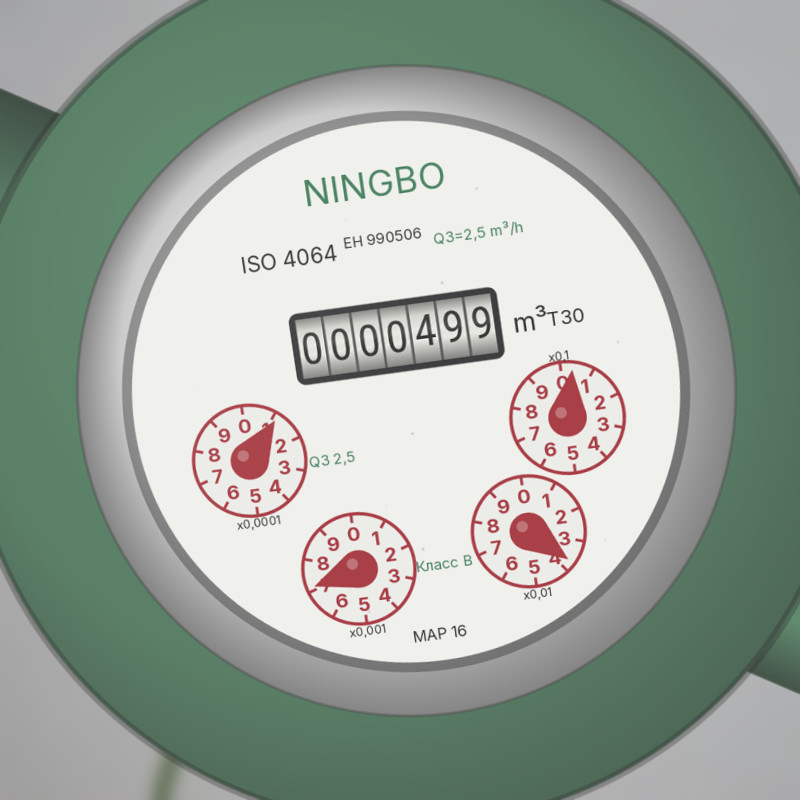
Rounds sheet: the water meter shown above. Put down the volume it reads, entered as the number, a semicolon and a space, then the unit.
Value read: 499.0371; m³
